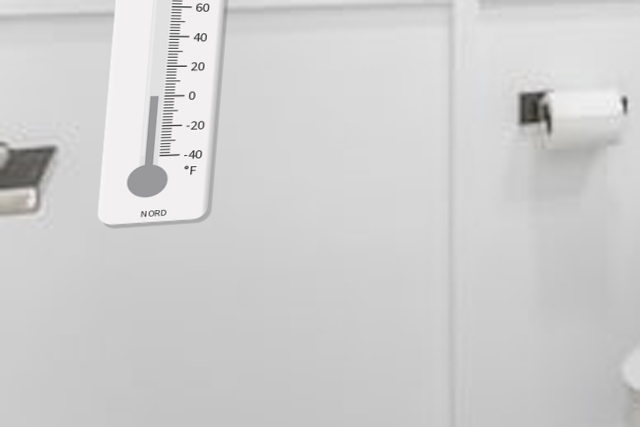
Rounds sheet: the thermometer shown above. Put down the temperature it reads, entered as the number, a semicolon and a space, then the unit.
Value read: 0; °F
